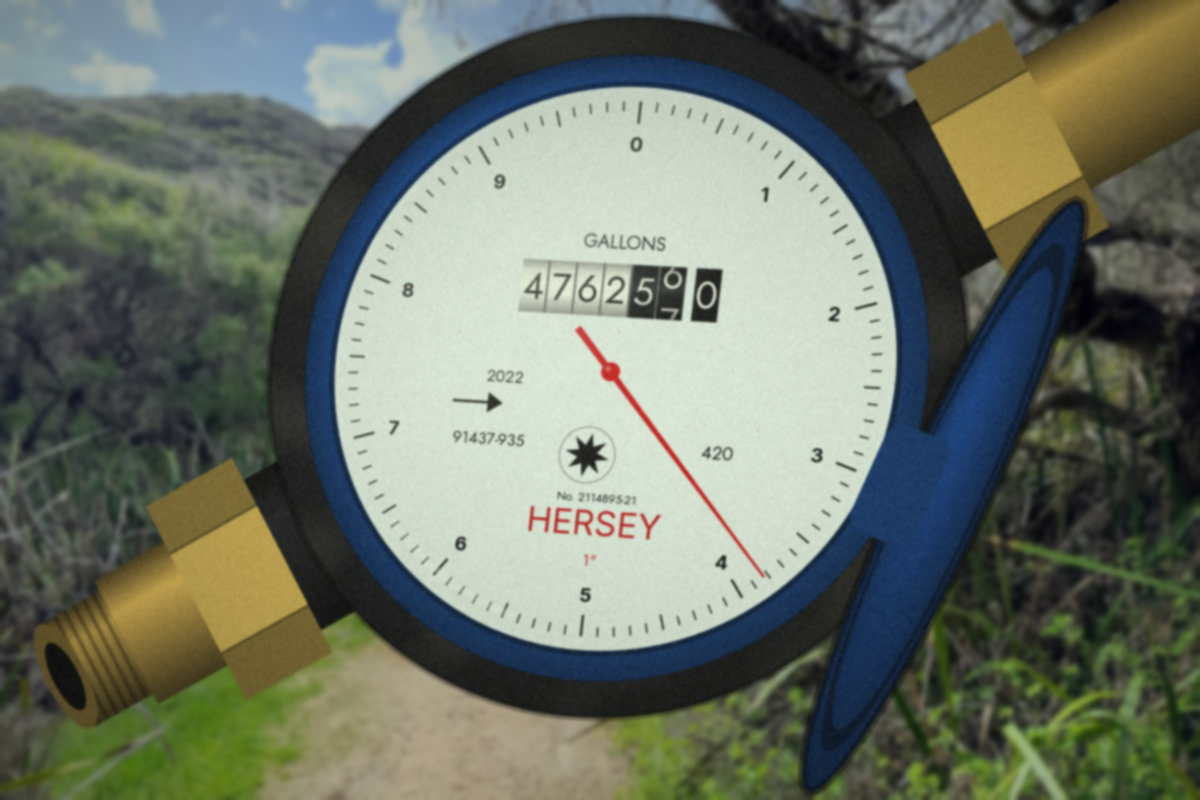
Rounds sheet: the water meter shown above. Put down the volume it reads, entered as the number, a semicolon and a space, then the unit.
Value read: 4762563.8; gal
